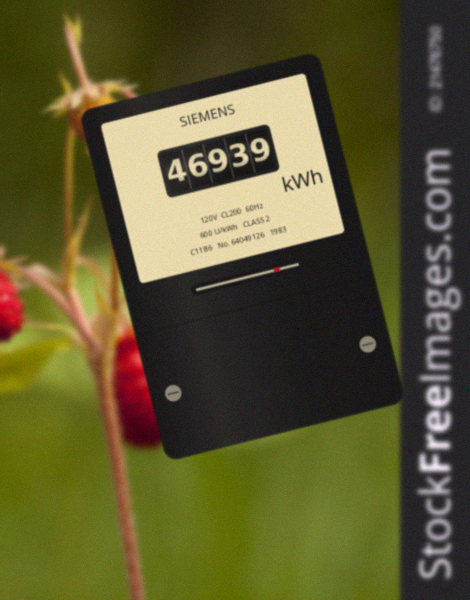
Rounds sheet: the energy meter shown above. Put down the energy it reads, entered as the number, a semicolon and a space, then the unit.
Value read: 46939; kWh
